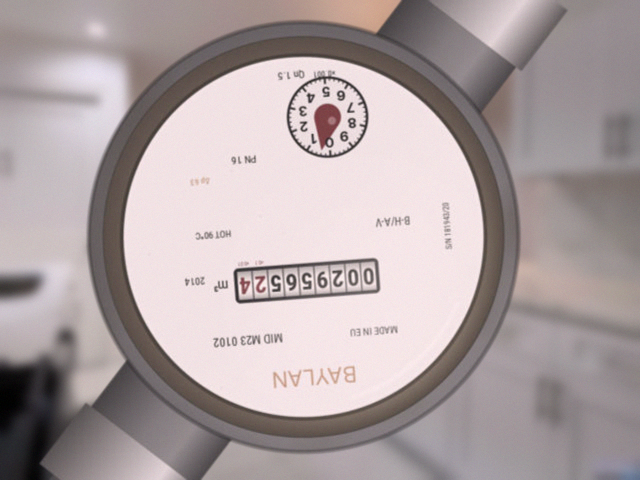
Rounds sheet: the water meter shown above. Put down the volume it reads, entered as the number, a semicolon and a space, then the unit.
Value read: 29565.240; m³
